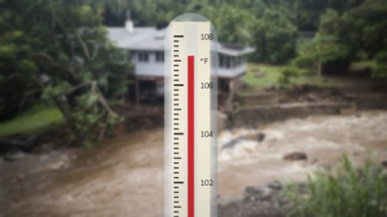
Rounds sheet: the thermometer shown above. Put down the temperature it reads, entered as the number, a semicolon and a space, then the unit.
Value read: 107.2; °F
